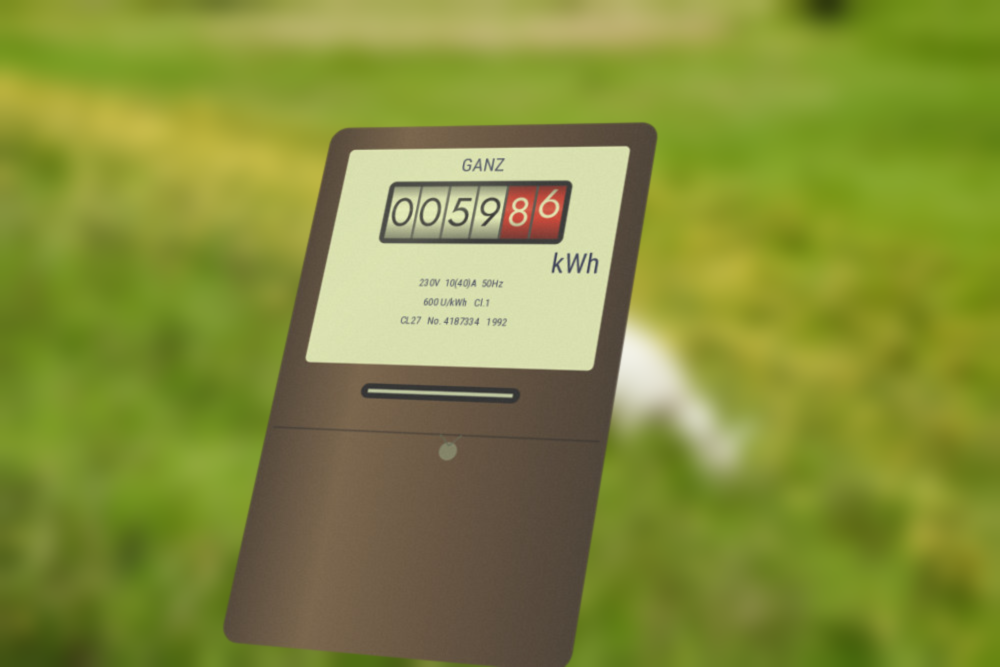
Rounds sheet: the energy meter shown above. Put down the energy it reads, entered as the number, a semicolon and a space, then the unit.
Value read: 59.86; kWh
